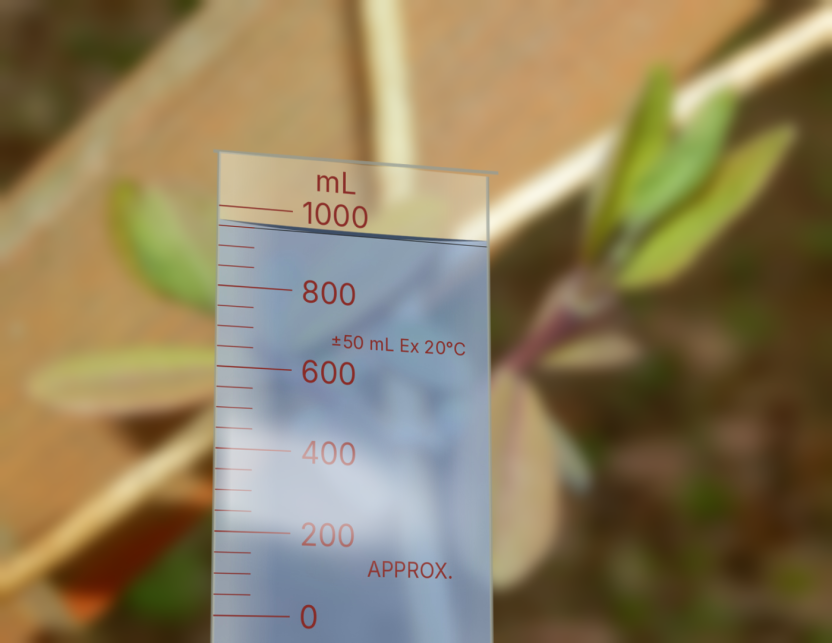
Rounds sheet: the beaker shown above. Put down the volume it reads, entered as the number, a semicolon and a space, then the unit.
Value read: 950; mL
